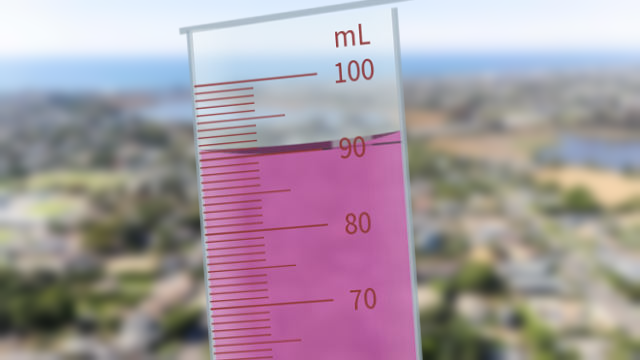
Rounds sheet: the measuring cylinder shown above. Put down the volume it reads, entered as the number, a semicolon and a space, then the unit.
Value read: 90; mL
